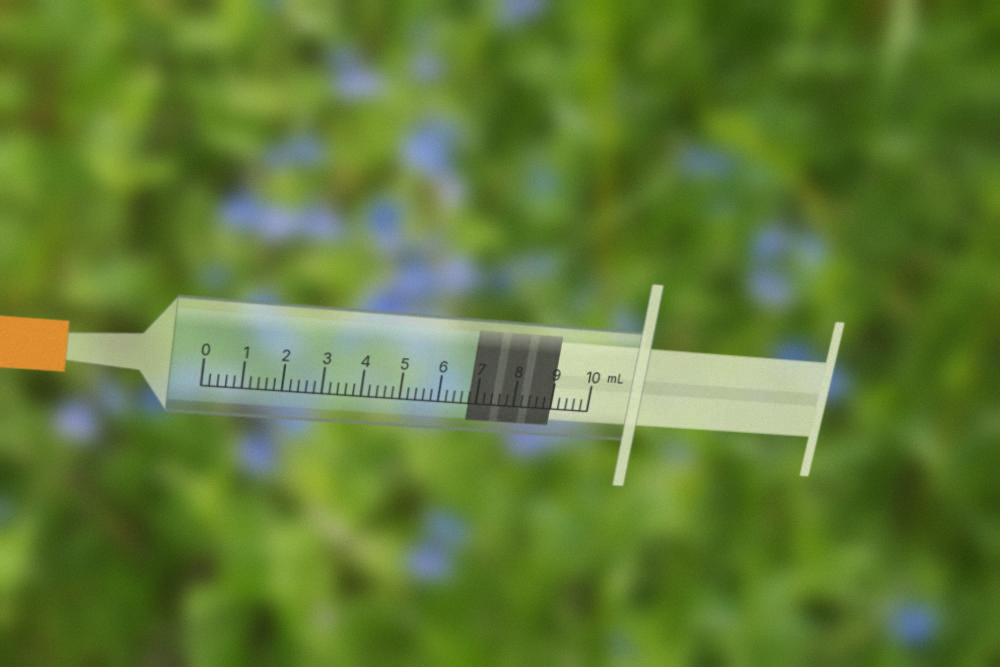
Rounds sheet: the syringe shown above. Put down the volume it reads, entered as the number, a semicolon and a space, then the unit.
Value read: 6.8; mL
